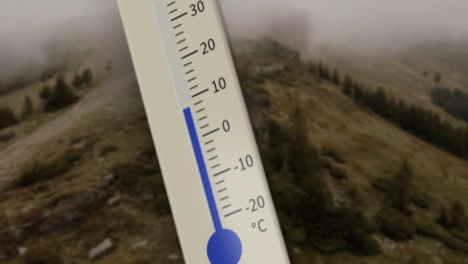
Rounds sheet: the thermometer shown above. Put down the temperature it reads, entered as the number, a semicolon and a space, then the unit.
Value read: 8; °C
